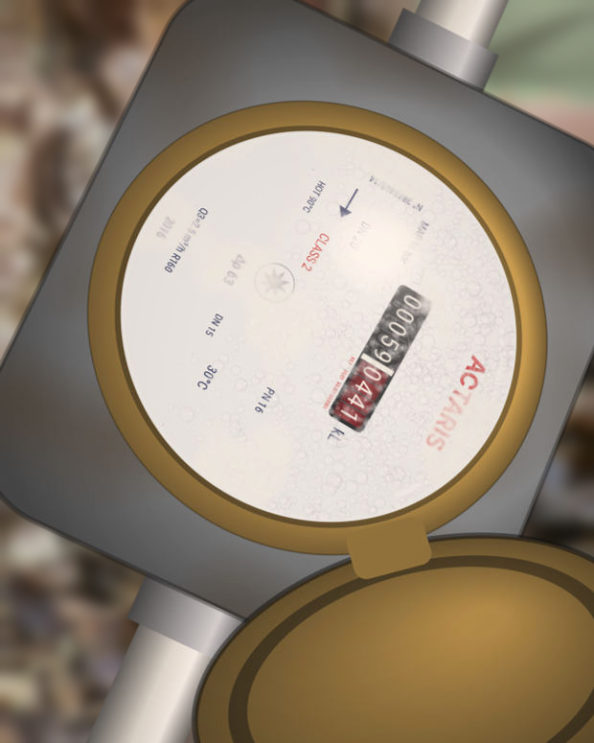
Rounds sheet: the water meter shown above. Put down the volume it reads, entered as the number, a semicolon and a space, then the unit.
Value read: 59.0441; kL
